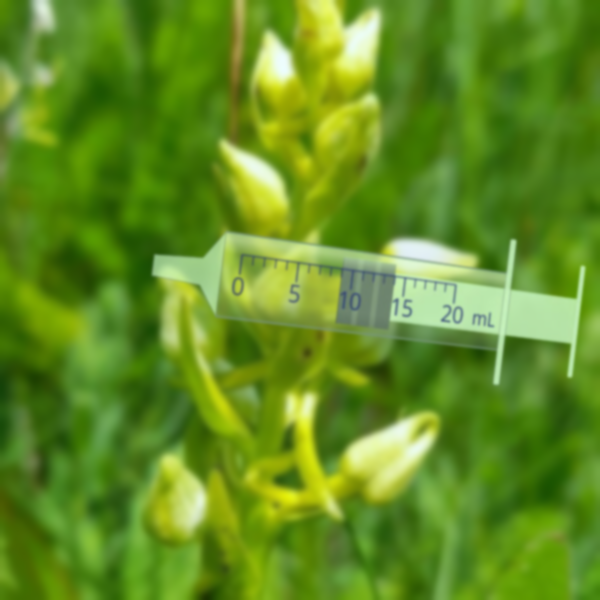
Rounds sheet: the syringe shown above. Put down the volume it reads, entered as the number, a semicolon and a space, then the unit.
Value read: 9; mL
